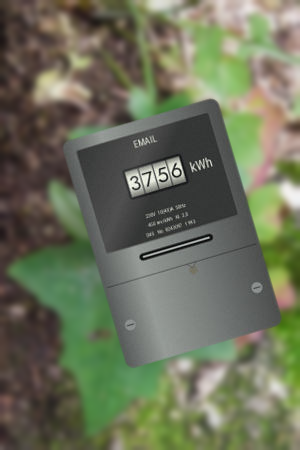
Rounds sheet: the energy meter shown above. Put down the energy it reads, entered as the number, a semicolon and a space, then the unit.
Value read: 3756; kWh
